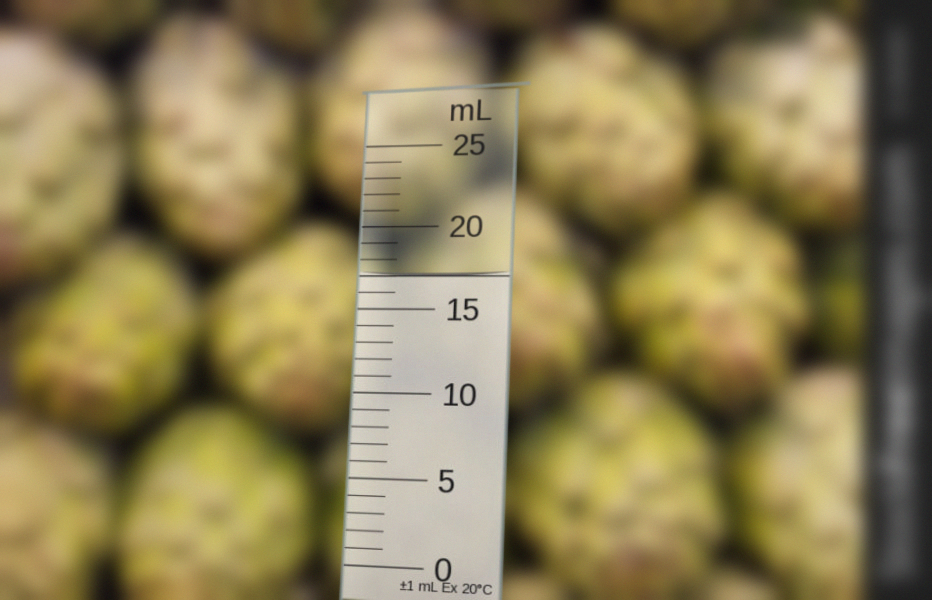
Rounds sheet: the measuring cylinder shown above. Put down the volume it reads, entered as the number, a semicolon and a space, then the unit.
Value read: 17; mL
